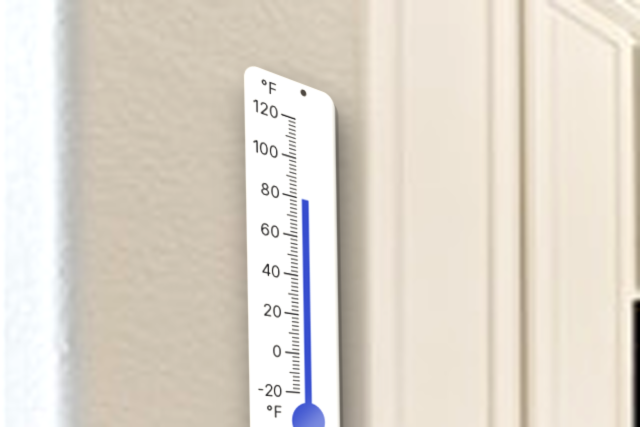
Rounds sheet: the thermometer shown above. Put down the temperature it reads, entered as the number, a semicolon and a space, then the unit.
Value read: 80; °F
